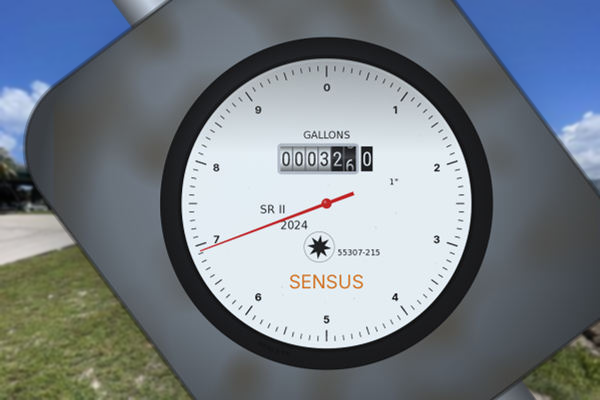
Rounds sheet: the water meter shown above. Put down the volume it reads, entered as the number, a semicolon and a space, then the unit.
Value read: 3256.9; gal
